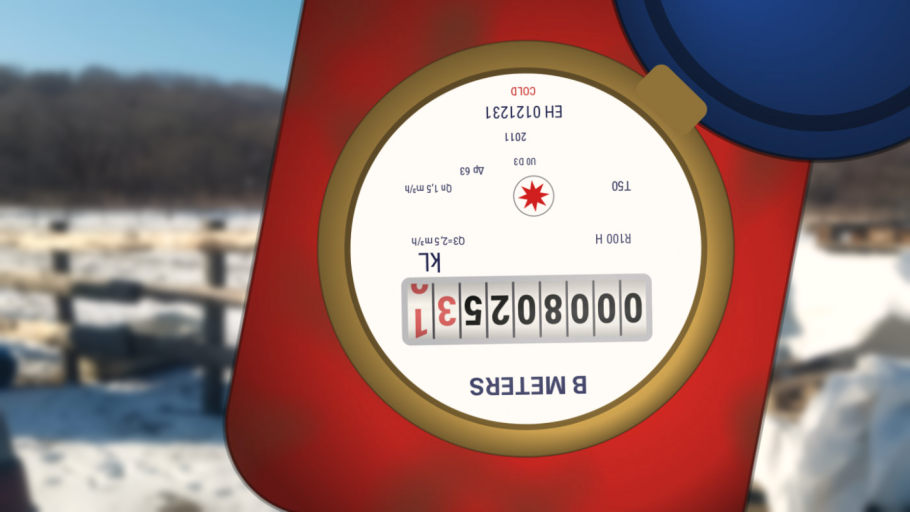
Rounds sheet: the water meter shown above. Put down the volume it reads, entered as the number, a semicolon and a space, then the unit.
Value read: 8025.31; kL
